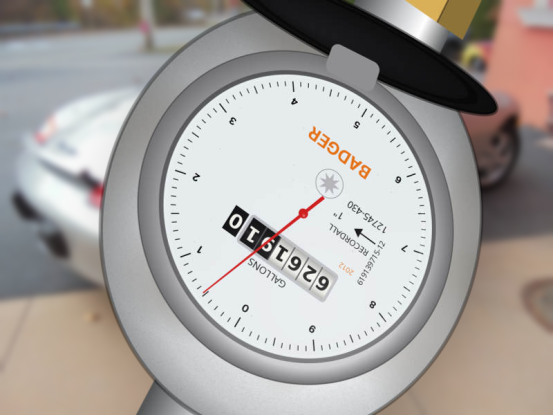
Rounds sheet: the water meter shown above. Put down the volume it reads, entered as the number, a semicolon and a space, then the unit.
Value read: 6261910.5; gal
